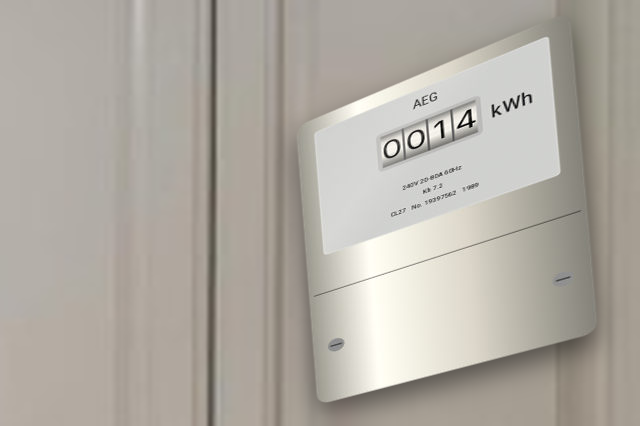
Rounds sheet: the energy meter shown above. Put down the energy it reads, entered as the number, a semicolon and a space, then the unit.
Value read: 14; kWh
